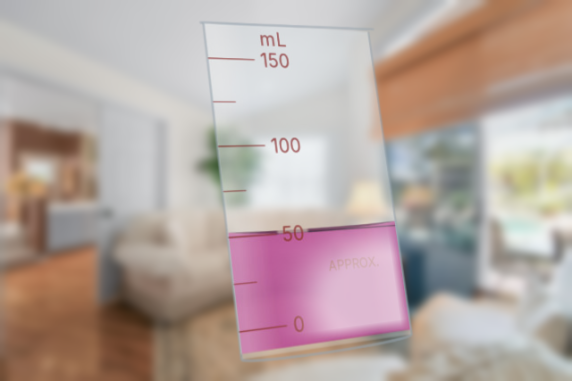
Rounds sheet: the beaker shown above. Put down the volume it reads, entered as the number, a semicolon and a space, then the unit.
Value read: 50; mL
